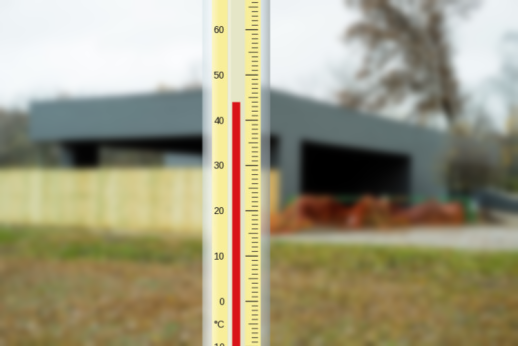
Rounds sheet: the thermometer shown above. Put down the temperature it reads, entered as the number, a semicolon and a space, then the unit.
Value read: 44; °C
